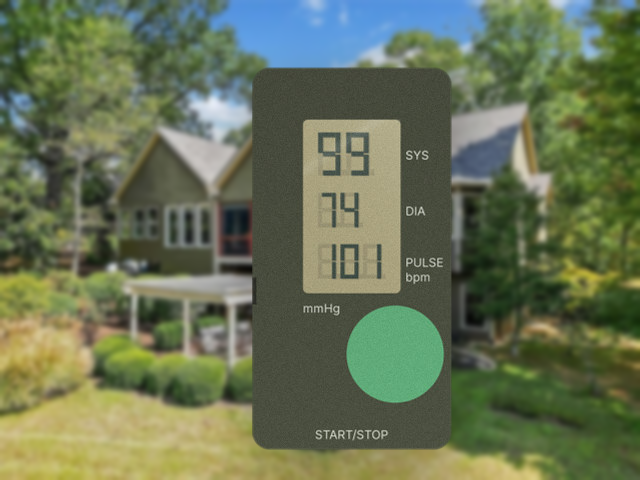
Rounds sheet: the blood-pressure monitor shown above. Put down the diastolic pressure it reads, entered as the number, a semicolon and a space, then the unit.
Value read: 74; mmHg
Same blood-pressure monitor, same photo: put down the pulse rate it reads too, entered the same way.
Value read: 101; bpm
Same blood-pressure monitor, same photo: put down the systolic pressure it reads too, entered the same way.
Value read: 99; mmHg
